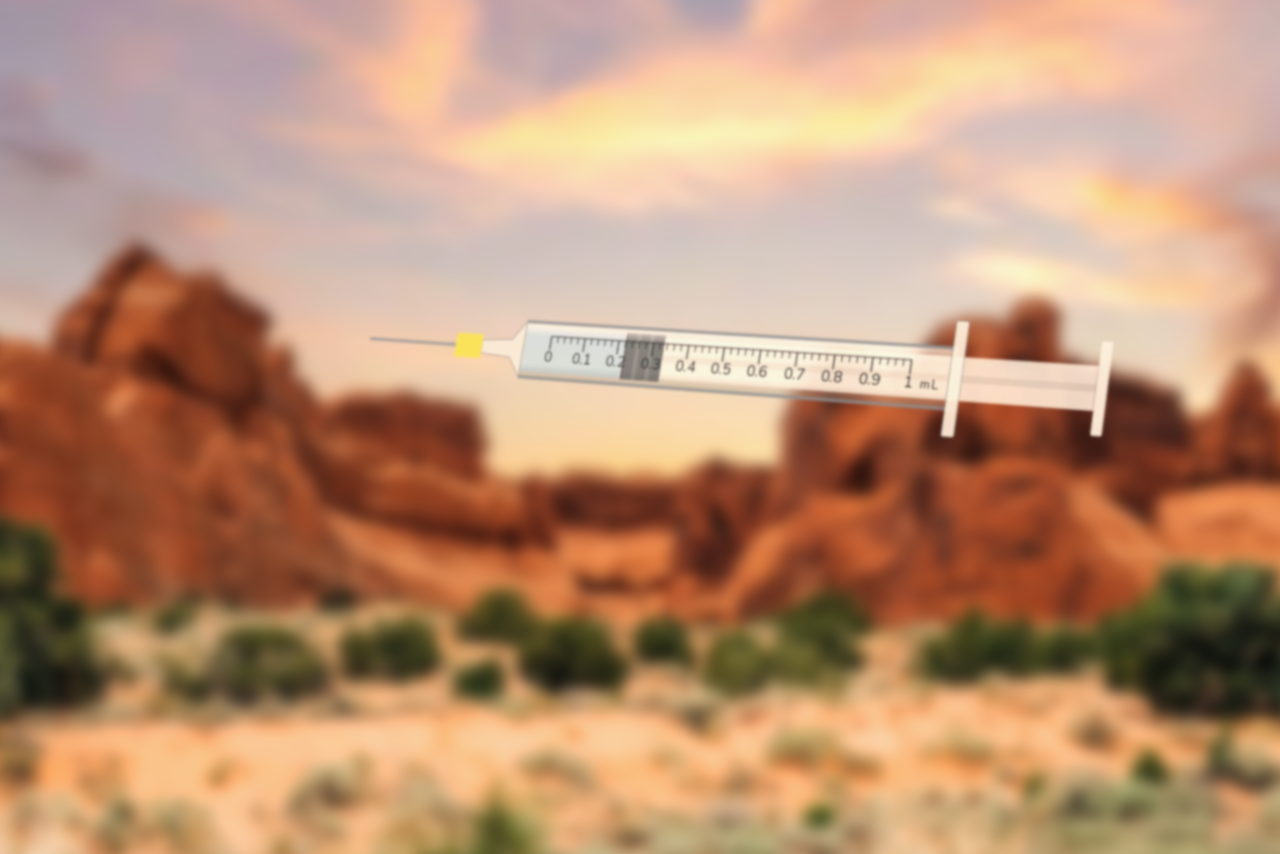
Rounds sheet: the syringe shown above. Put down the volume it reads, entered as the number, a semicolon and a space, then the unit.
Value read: 0.22; mL
